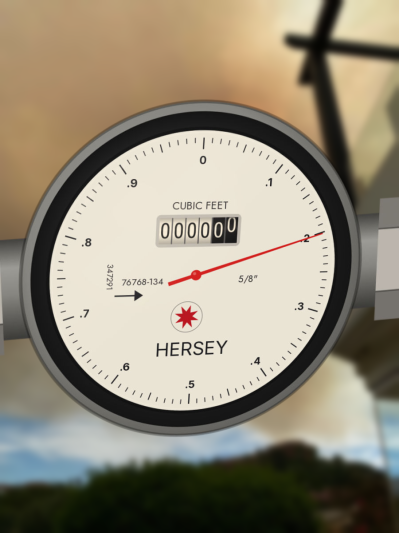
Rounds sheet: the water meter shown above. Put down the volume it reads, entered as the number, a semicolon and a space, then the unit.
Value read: 0.20; ft³
